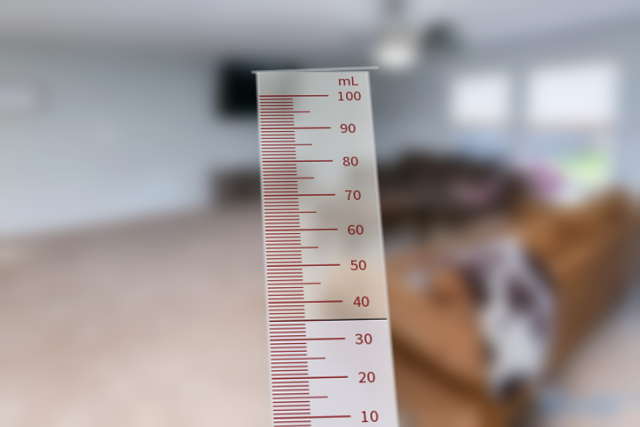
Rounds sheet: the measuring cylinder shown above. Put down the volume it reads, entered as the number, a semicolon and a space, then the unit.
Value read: 35; mL
